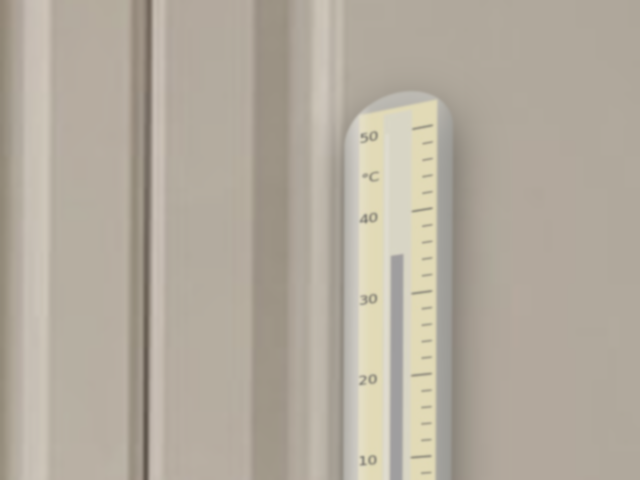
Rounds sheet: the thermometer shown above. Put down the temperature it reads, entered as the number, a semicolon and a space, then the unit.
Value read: 35; °C
